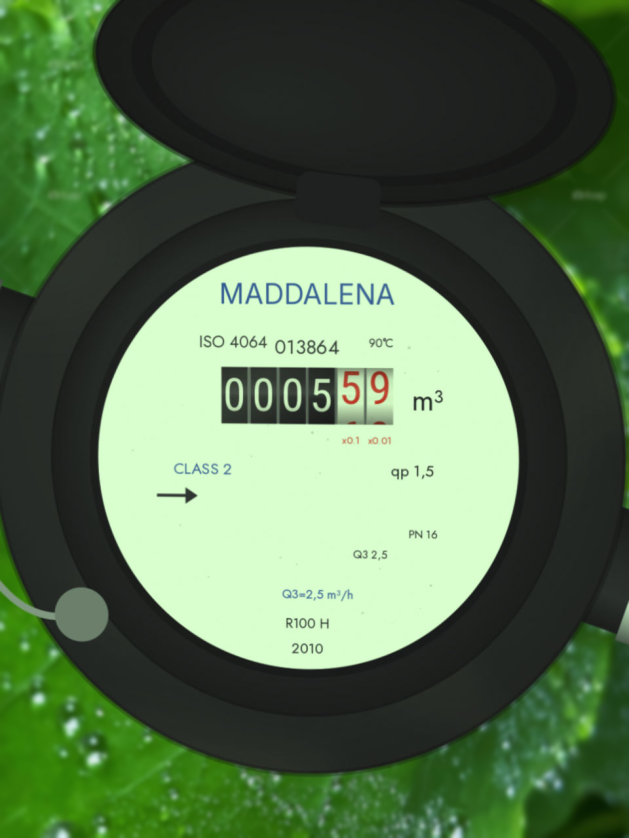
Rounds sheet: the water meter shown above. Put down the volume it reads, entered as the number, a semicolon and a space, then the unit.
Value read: 5.59; m³
